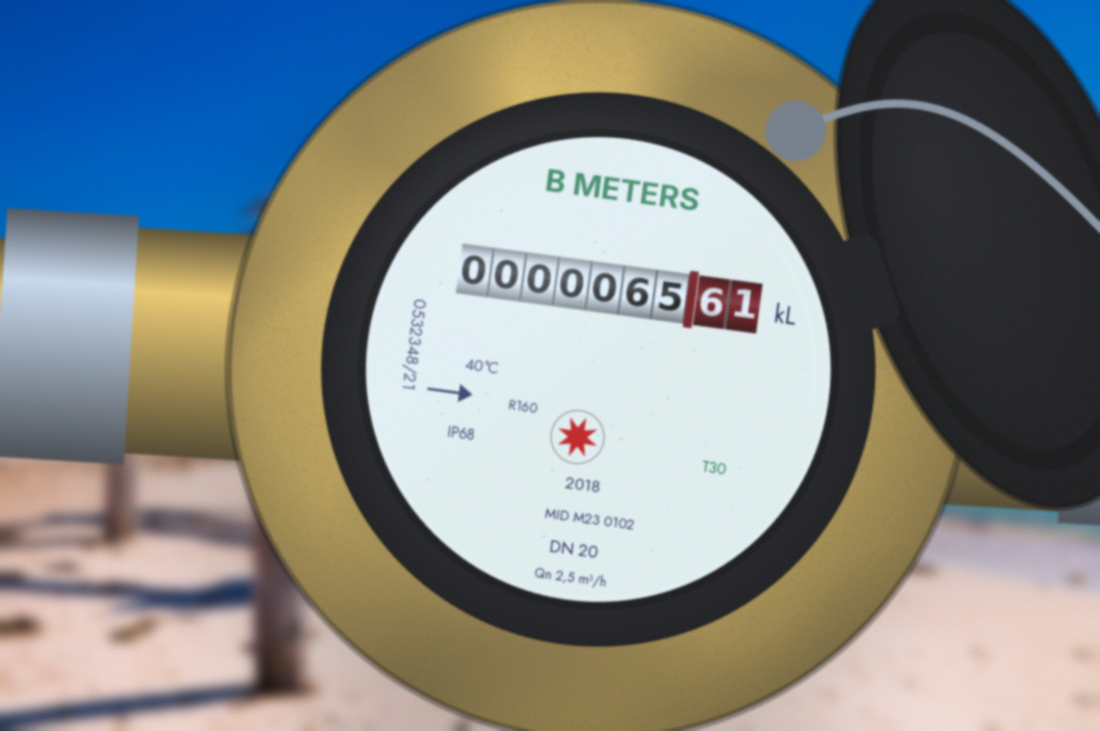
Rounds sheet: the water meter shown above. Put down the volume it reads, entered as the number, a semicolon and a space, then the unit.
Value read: 65.61; kL
